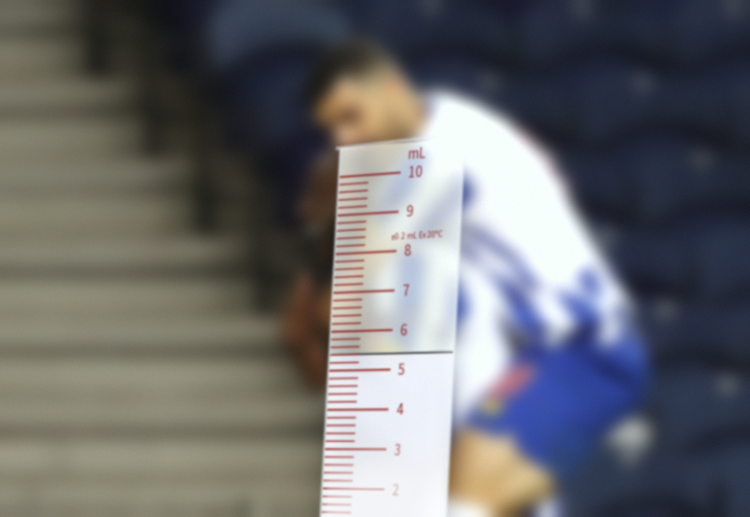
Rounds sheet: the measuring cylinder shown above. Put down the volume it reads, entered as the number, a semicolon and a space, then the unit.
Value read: 5.4; mL
